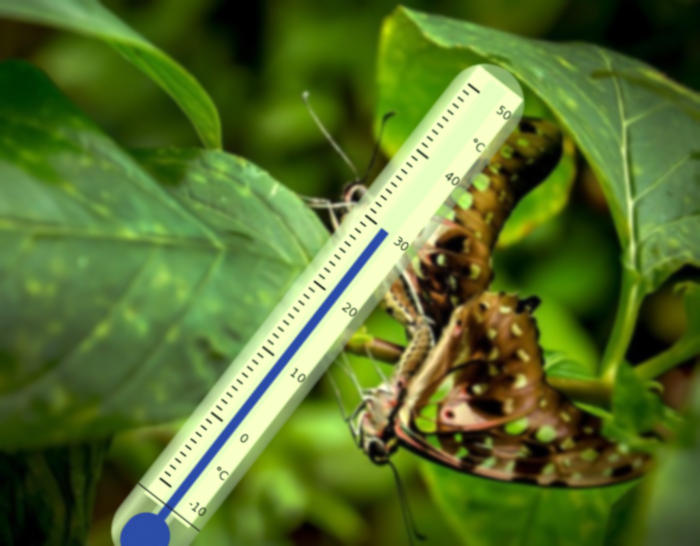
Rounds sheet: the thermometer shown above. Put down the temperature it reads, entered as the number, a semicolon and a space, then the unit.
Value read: 30; °C
